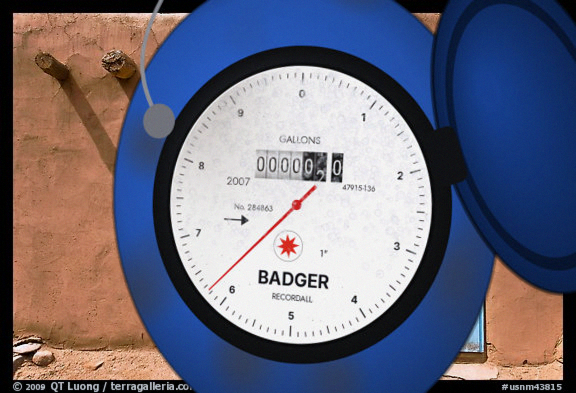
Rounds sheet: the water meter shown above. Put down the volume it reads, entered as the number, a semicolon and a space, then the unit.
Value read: 16.2; gal
